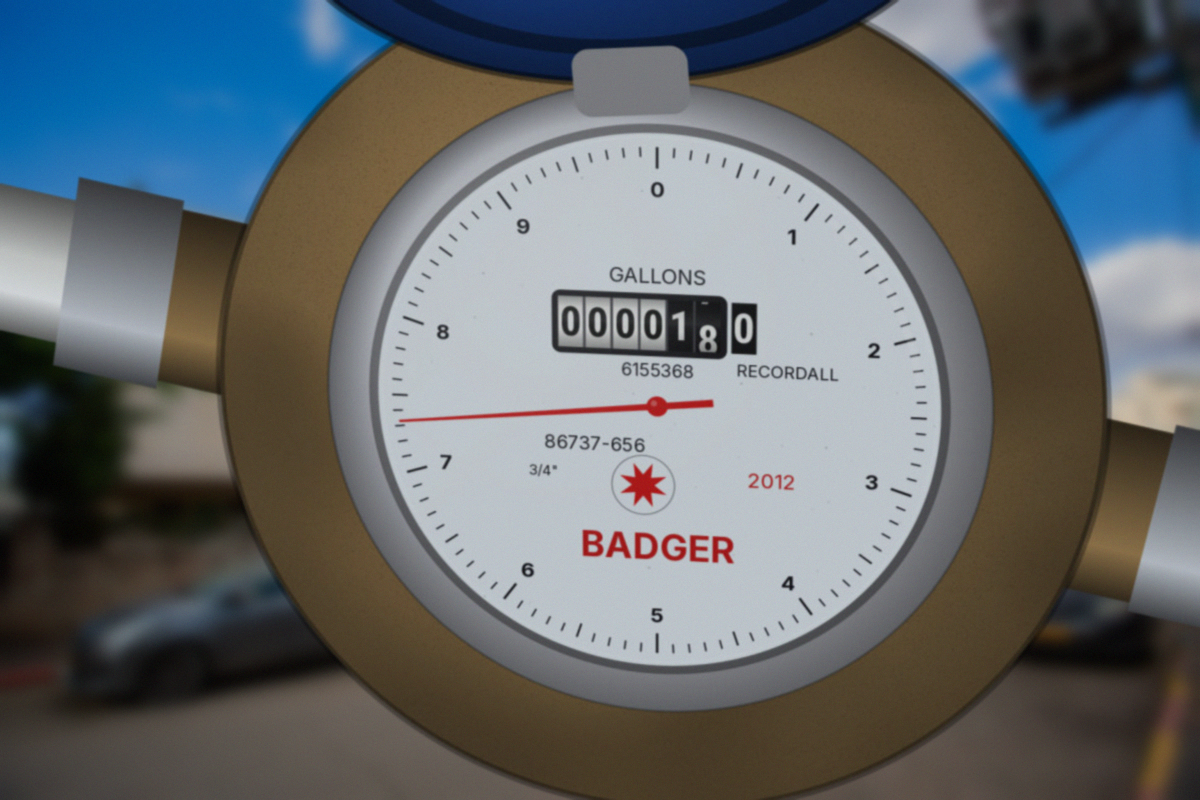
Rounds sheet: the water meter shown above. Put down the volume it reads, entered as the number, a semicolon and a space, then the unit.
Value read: 177.3; gal
